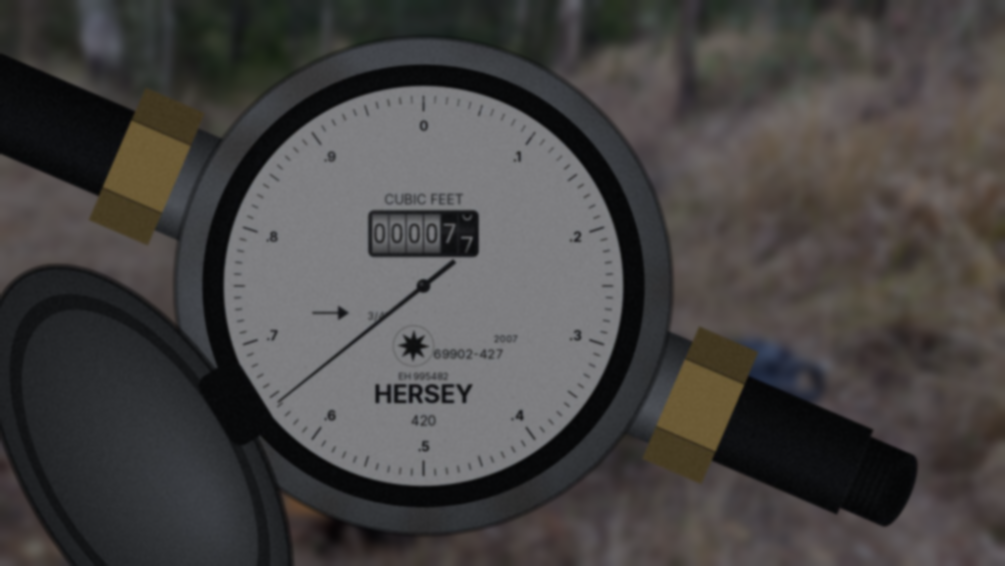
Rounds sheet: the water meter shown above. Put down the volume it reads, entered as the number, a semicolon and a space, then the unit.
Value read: 76.64; ft³
